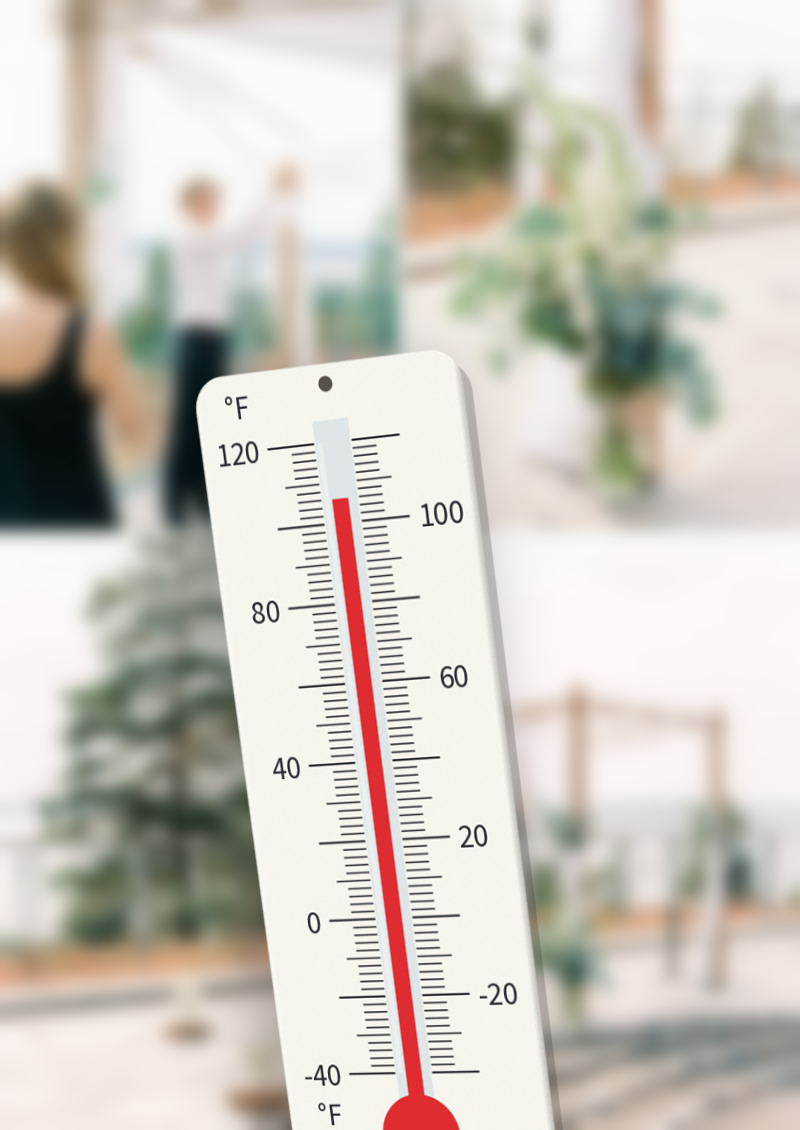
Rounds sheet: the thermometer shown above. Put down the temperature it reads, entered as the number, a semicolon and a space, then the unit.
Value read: 106; °F
